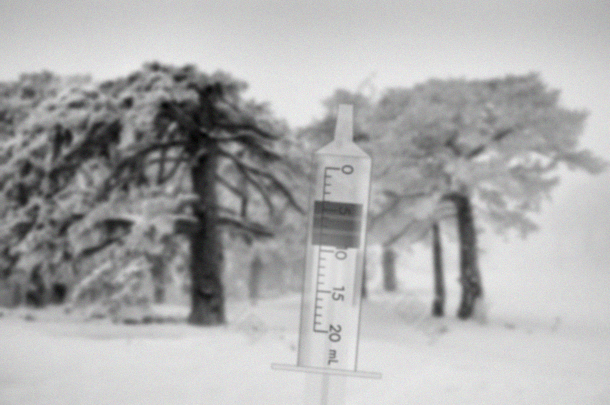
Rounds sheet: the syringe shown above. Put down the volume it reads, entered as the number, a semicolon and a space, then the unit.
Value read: 4; mL
